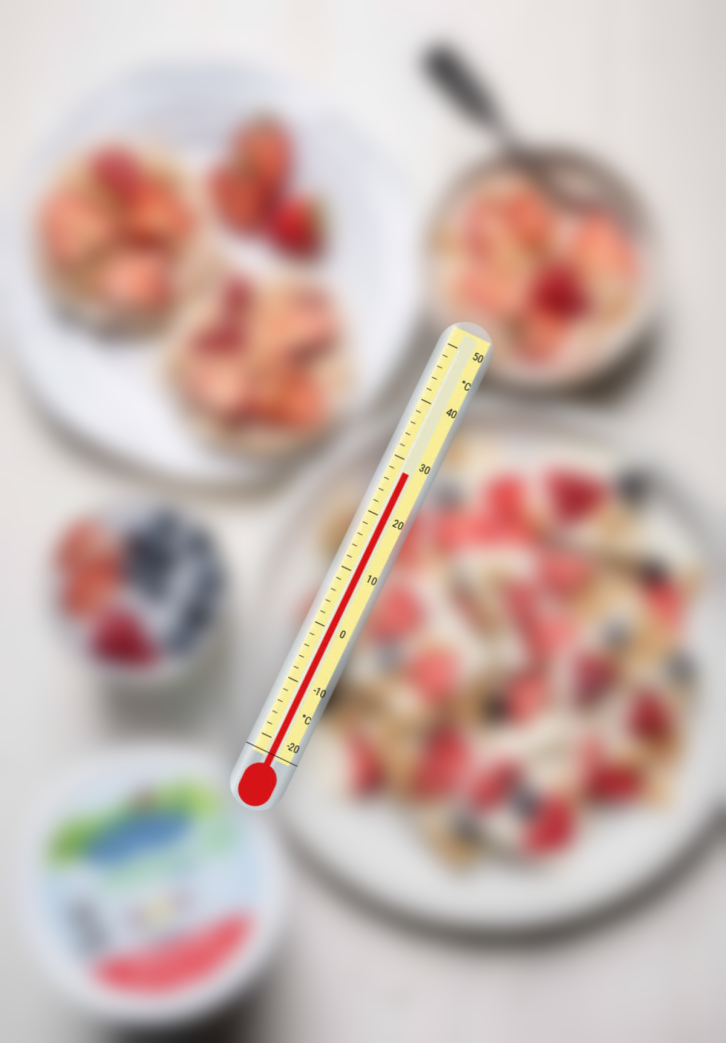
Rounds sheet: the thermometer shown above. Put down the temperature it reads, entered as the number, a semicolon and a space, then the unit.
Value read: 28; °C
